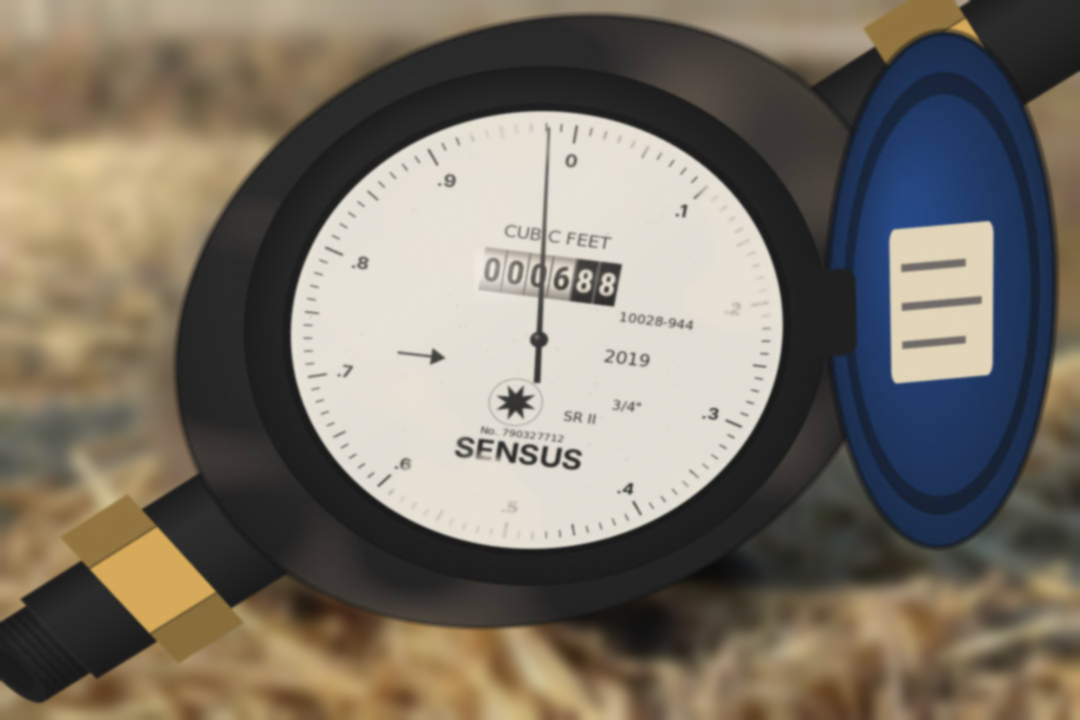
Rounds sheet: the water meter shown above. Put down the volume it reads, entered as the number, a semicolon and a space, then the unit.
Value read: 687.98; ft³
